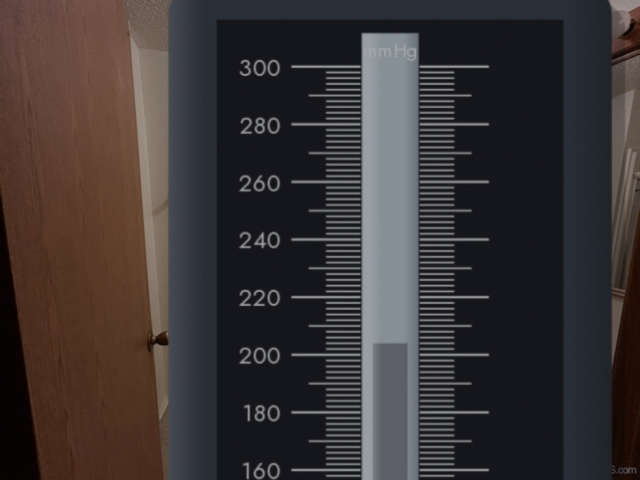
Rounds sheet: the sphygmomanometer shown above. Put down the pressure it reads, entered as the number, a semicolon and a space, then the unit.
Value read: 204; mmHg
